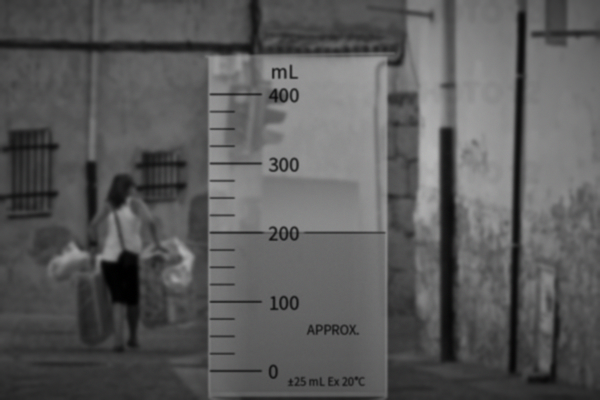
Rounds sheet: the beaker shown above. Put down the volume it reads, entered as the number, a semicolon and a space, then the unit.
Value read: 200; mL
